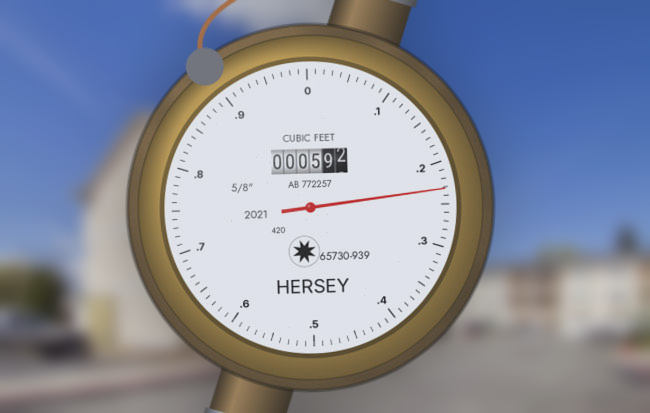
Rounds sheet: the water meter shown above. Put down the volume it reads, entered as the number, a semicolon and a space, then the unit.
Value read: 592.23; ft³
